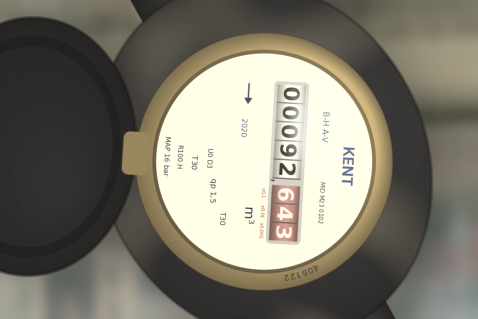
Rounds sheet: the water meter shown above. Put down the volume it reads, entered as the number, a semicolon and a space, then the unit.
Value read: 92.643; m³
